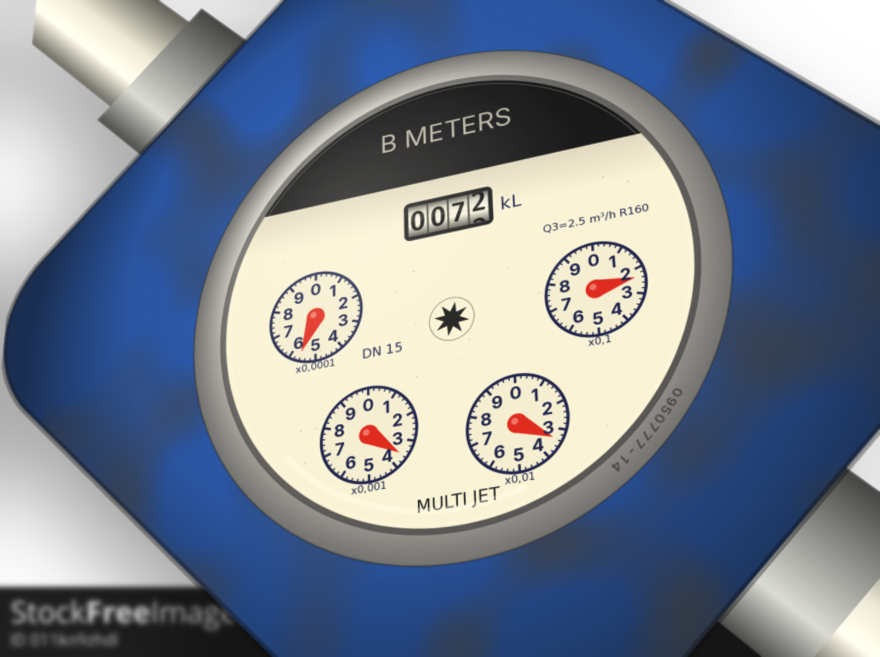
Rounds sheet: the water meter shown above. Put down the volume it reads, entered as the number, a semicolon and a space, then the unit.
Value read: 72.2335; kL
